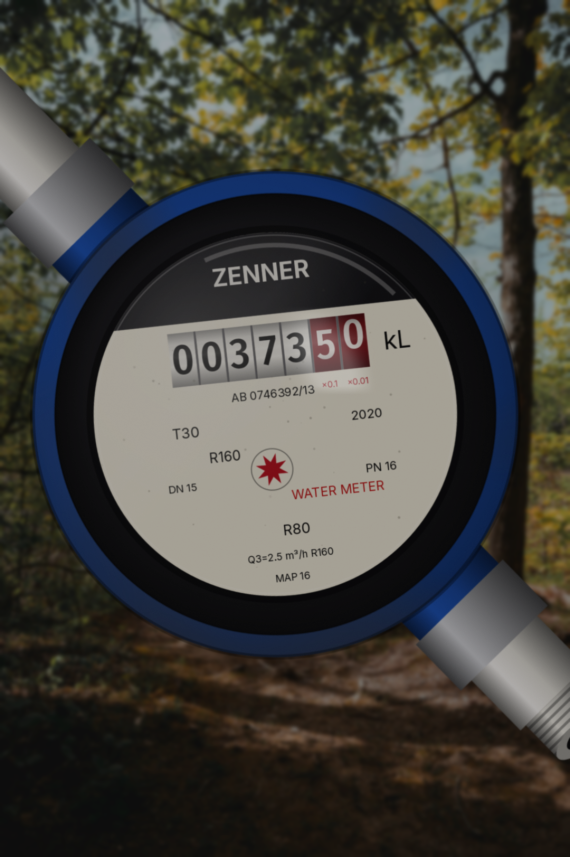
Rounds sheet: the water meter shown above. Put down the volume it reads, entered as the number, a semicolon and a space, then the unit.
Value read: 373.50; kL
